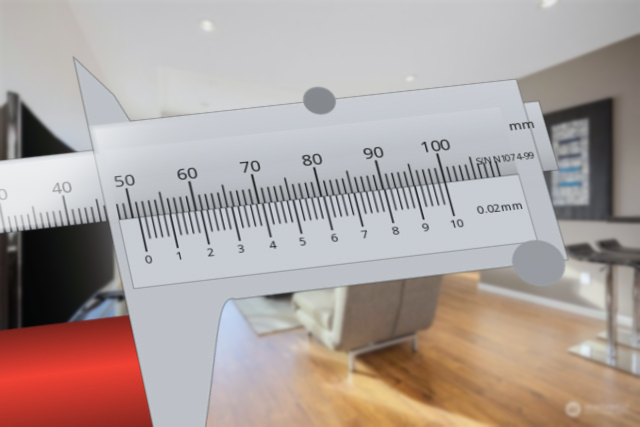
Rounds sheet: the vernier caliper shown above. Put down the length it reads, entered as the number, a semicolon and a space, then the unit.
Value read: 51.0; mm
